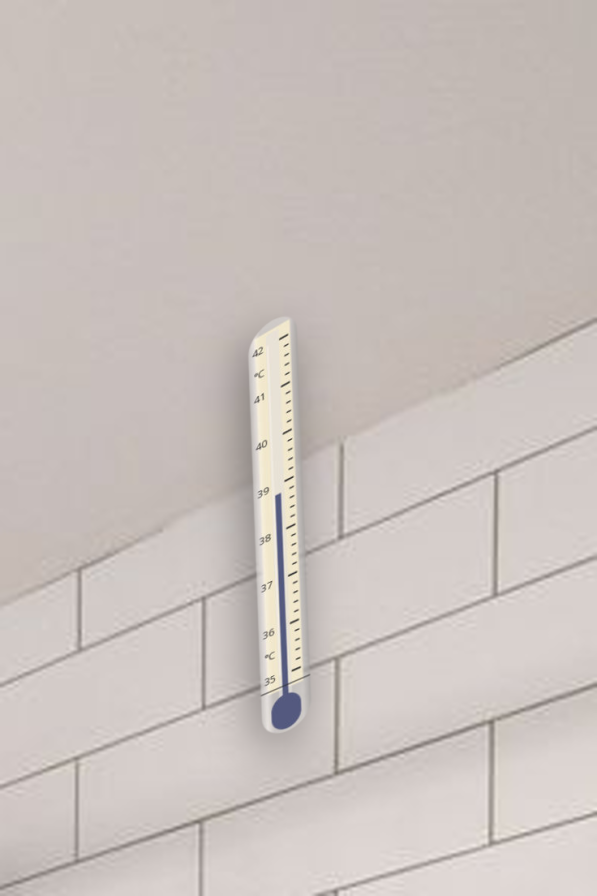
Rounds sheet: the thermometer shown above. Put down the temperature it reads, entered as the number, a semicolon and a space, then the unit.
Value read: 38.8; °C
